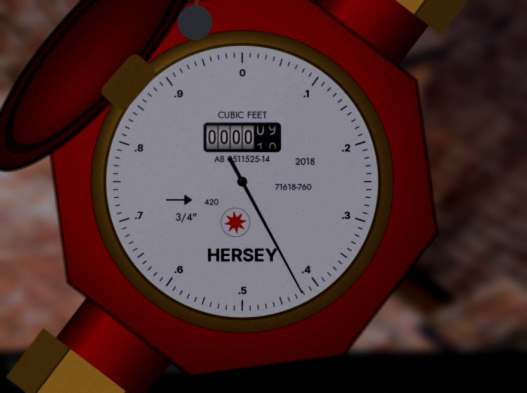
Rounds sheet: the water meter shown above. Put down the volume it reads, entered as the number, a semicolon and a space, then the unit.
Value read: 9.42; ft³
